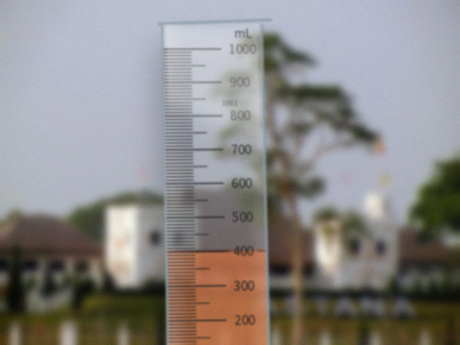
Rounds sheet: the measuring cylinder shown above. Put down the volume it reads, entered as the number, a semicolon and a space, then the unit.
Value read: 400; mL
